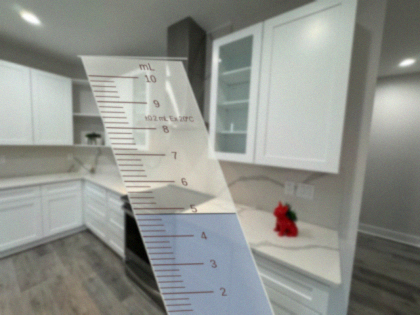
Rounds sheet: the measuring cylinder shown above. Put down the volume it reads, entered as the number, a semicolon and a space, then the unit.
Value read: 4.8; mL
